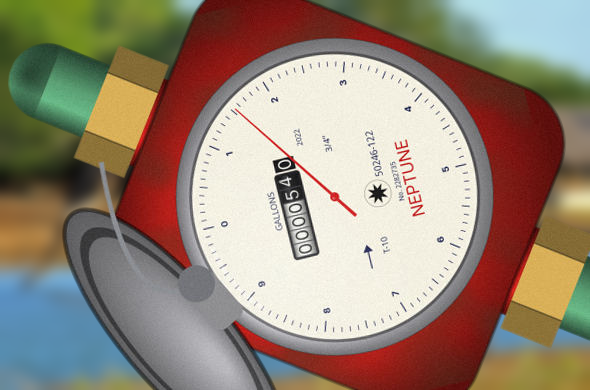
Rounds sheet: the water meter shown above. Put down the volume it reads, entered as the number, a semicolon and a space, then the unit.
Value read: 541.5; gal
